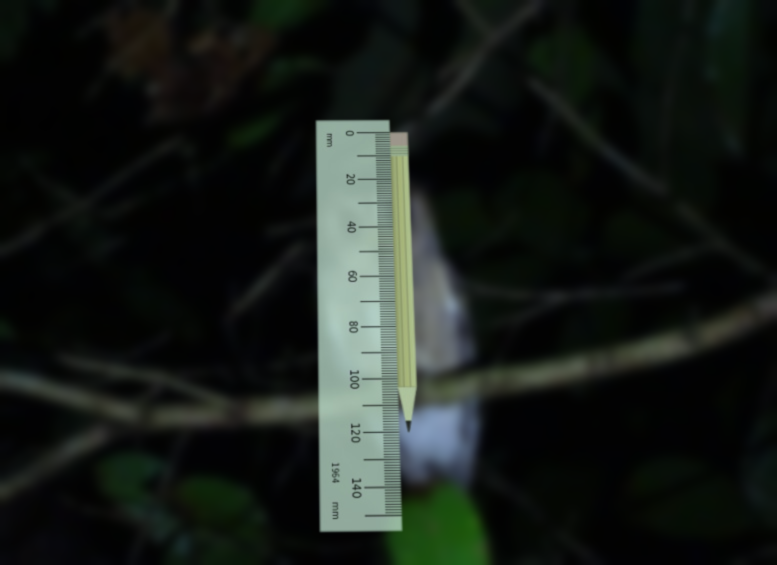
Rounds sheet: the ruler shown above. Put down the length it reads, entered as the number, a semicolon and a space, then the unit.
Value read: 120; mm
